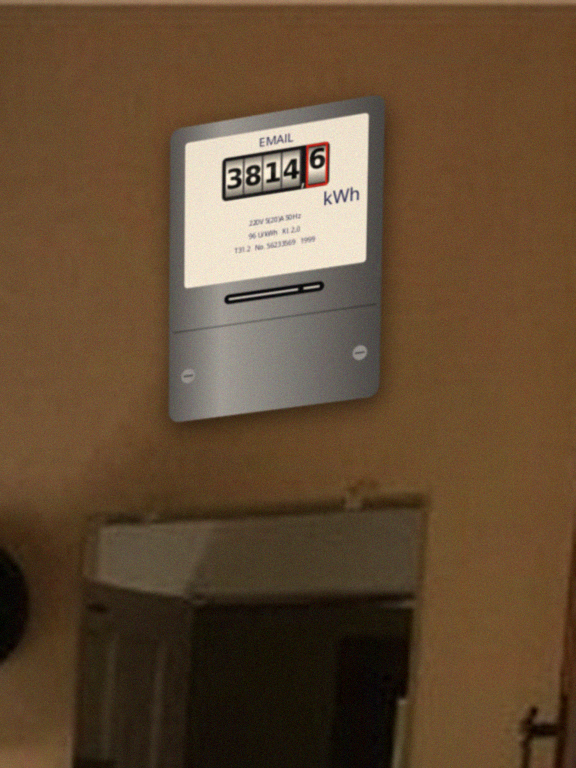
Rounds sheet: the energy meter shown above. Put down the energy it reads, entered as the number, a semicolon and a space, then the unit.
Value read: 3814.6; kWh
